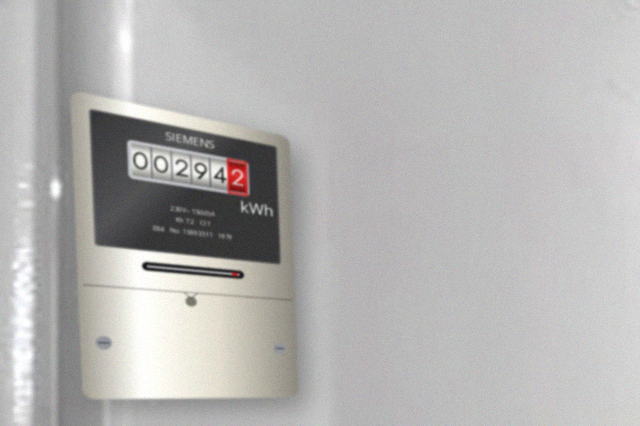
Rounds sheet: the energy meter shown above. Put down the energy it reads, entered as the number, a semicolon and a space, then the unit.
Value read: 294.2; kWh
